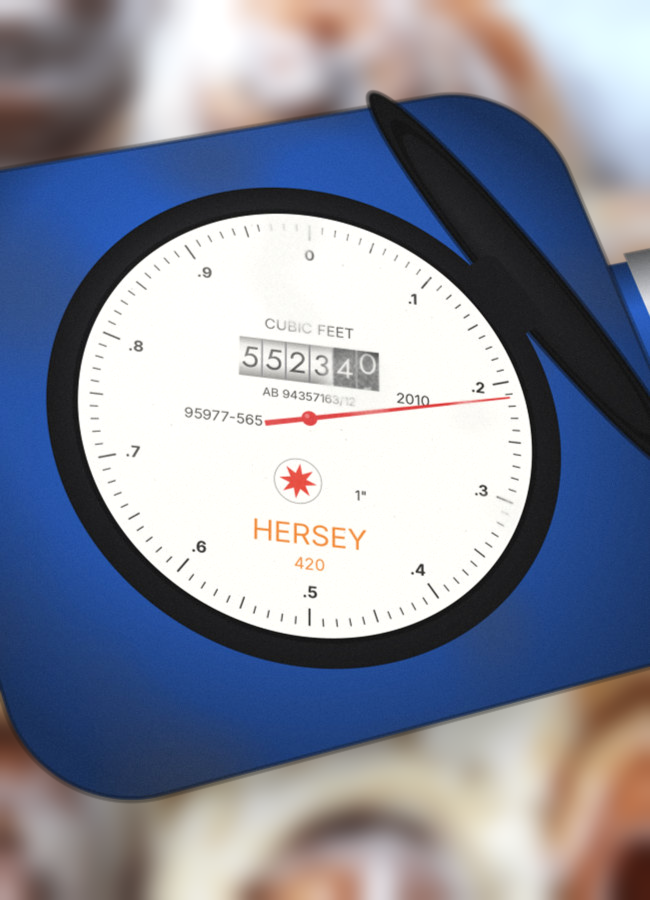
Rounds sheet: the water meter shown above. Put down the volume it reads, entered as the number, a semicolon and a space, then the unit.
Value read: 552340.21; ft³
